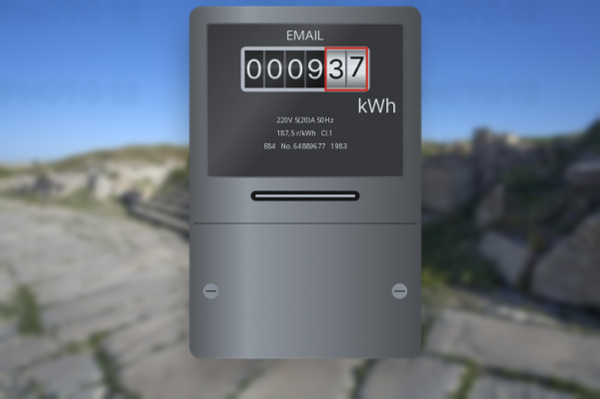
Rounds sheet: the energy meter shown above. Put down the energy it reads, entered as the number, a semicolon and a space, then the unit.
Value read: 9.37; kWh
